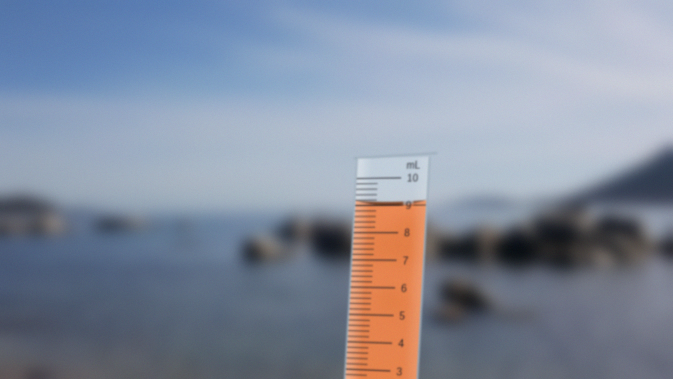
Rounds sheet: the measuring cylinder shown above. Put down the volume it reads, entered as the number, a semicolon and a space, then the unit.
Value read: 9; mL
